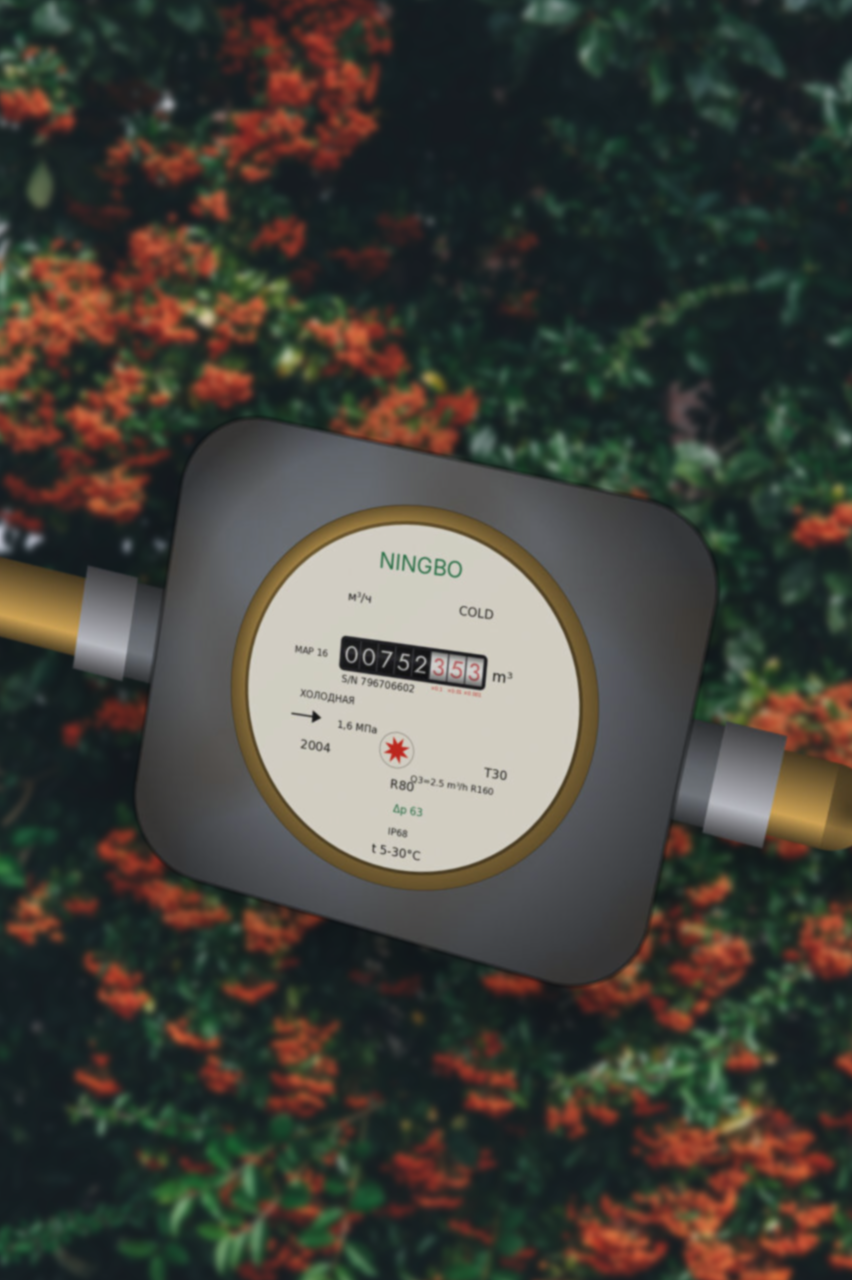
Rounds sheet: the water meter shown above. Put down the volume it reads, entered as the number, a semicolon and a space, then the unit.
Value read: 752.353; m³
